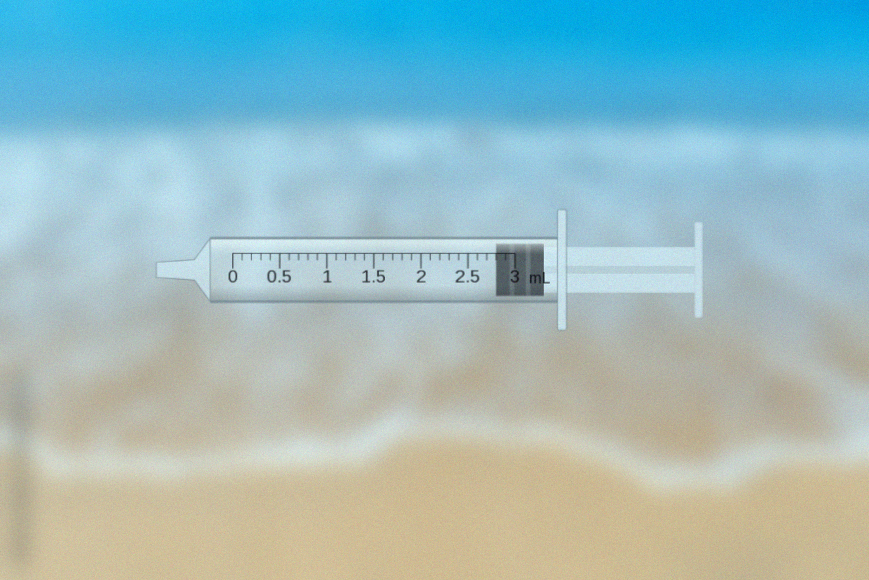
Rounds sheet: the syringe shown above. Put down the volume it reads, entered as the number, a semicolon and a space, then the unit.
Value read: 2.8; mL
